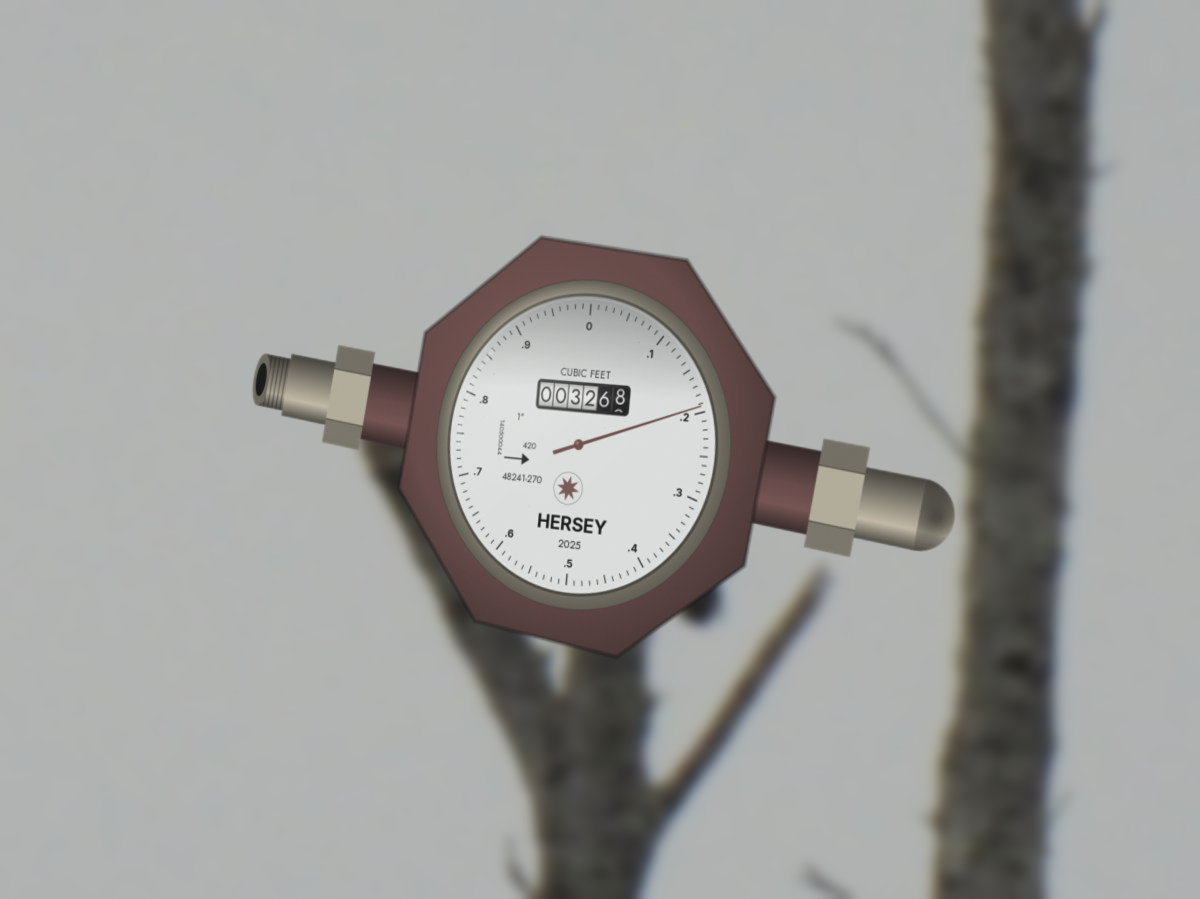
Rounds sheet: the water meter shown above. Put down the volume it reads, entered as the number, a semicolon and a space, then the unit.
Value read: 3268.19; ft³
